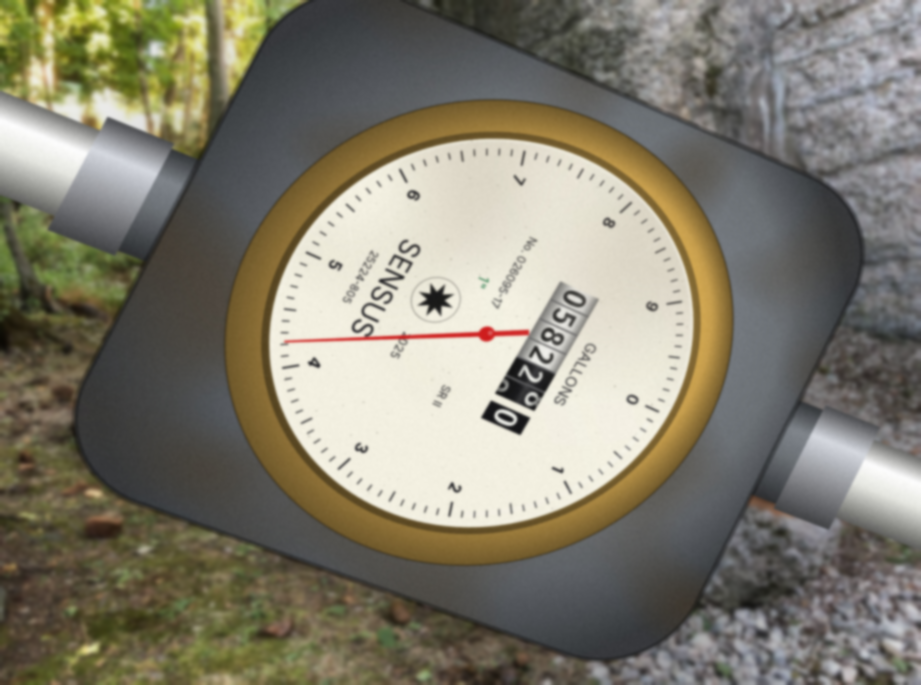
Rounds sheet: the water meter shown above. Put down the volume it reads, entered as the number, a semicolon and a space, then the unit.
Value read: 582284.2; gal
